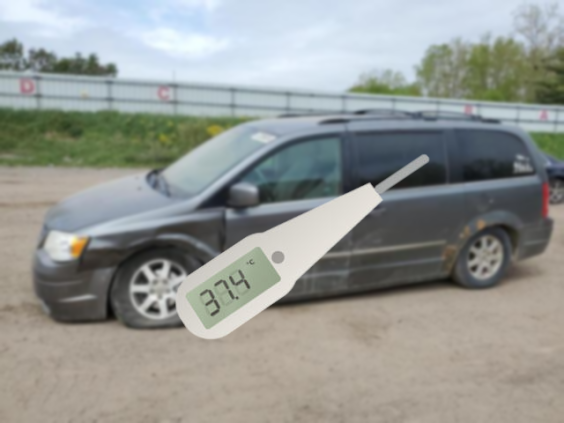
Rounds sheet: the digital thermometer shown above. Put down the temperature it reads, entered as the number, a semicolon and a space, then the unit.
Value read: 37.4; °C
